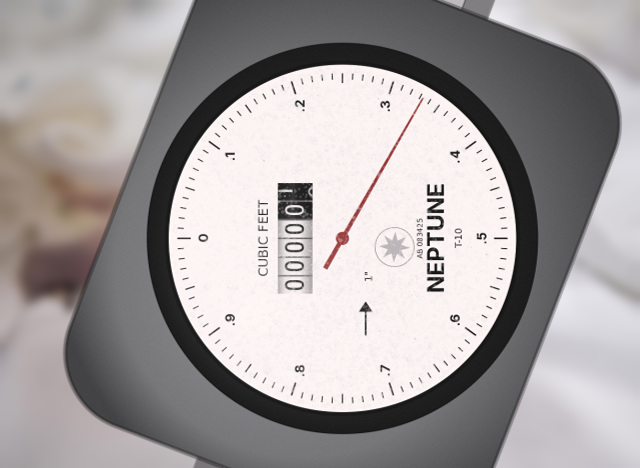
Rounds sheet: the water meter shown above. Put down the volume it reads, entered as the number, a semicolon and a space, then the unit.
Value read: 1.33; ft³
